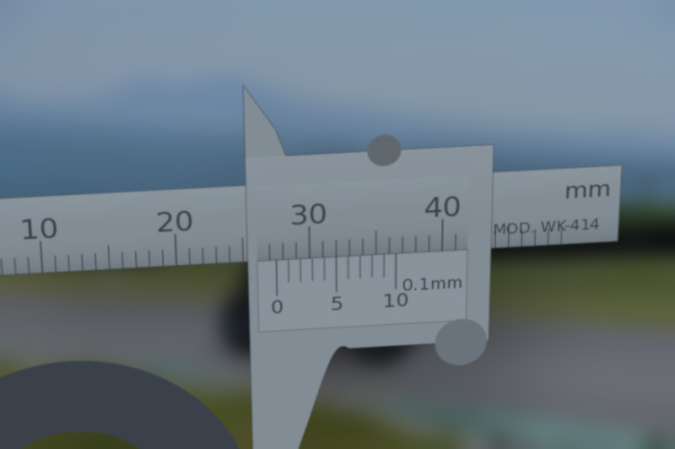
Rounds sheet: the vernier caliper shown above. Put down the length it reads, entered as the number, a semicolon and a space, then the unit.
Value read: 27.5; mm
